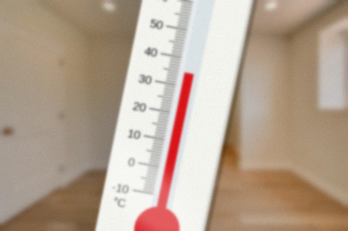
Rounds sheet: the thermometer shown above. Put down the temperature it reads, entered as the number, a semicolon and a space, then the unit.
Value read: 35; °C
